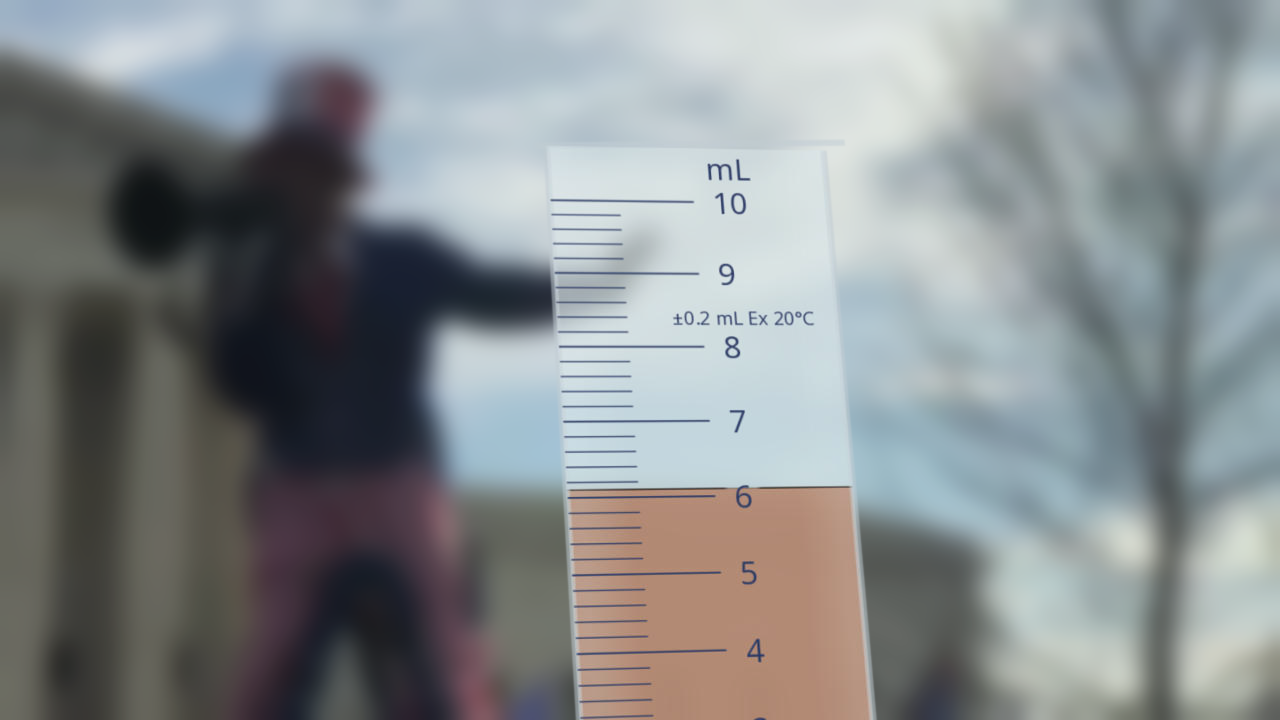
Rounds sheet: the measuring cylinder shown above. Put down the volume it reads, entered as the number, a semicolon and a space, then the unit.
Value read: 6.1; mL
